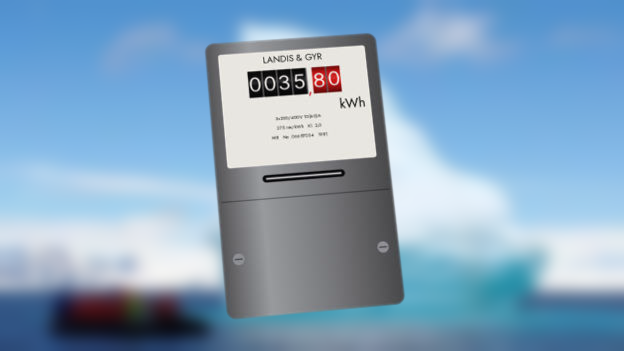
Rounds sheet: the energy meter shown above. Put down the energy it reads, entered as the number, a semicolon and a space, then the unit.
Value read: 35.80; kWh
